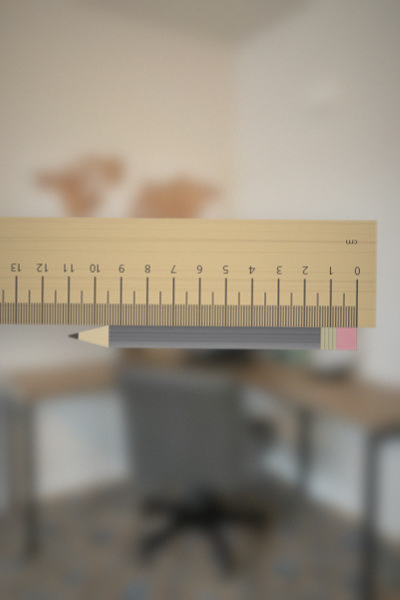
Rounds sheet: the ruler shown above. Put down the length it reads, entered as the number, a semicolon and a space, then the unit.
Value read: 11; cm
